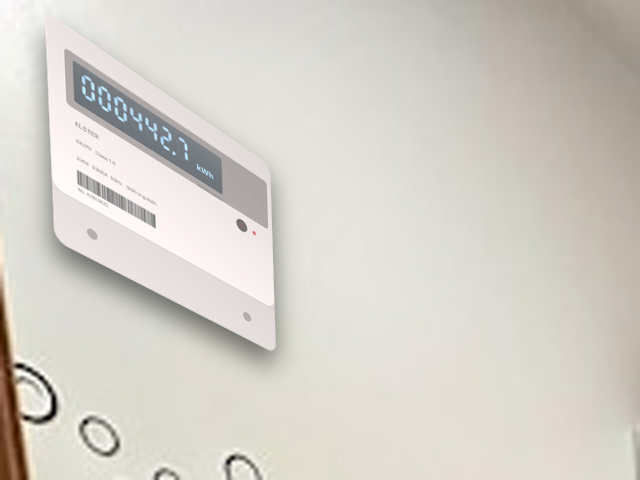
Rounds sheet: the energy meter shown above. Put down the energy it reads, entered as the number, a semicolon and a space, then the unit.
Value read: 442.7; kWh
